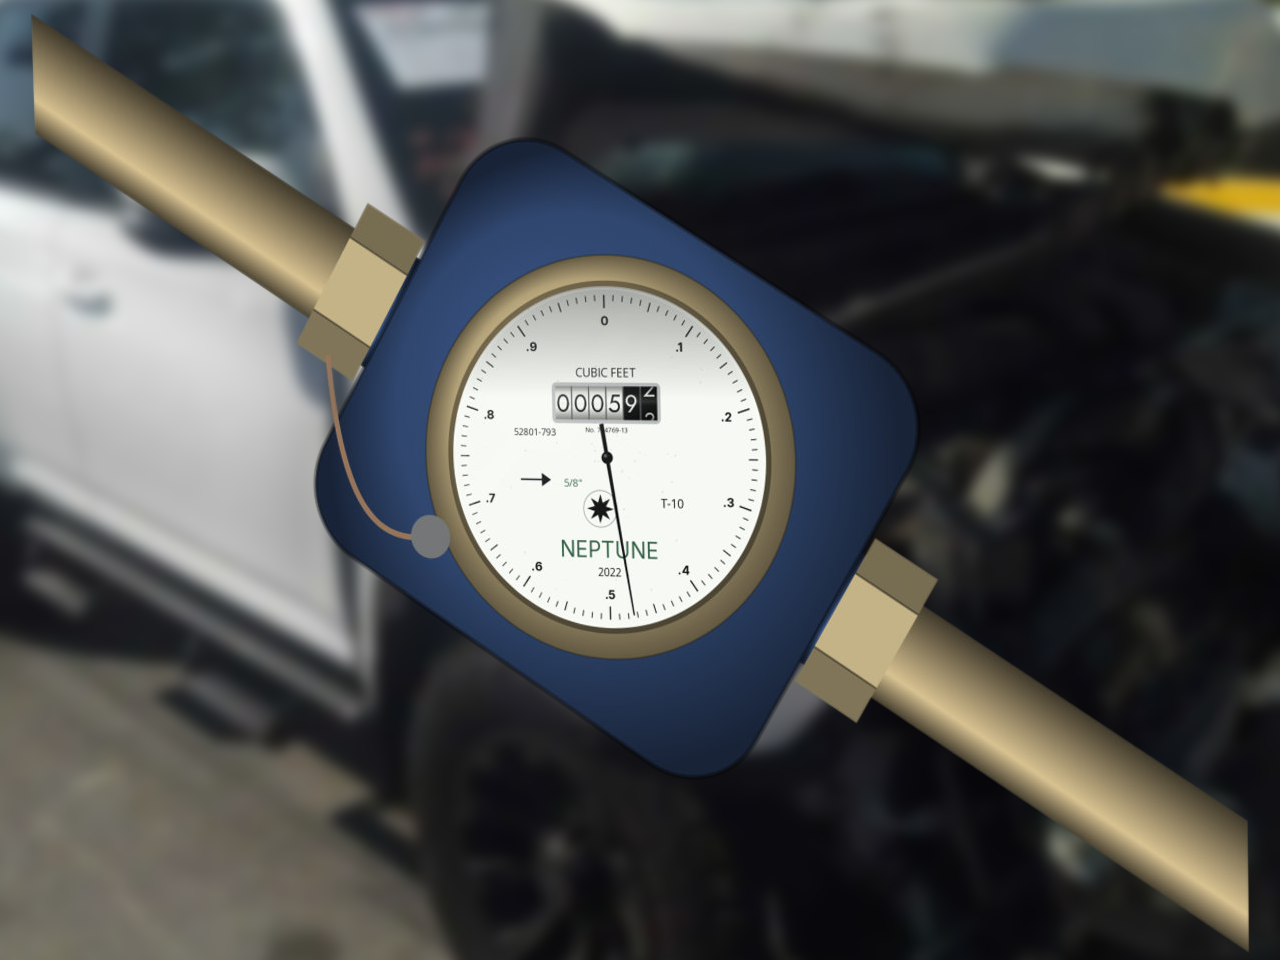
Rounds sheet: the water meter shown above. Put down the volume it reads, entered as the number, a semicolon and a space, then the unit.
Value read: 592.47; ft³
